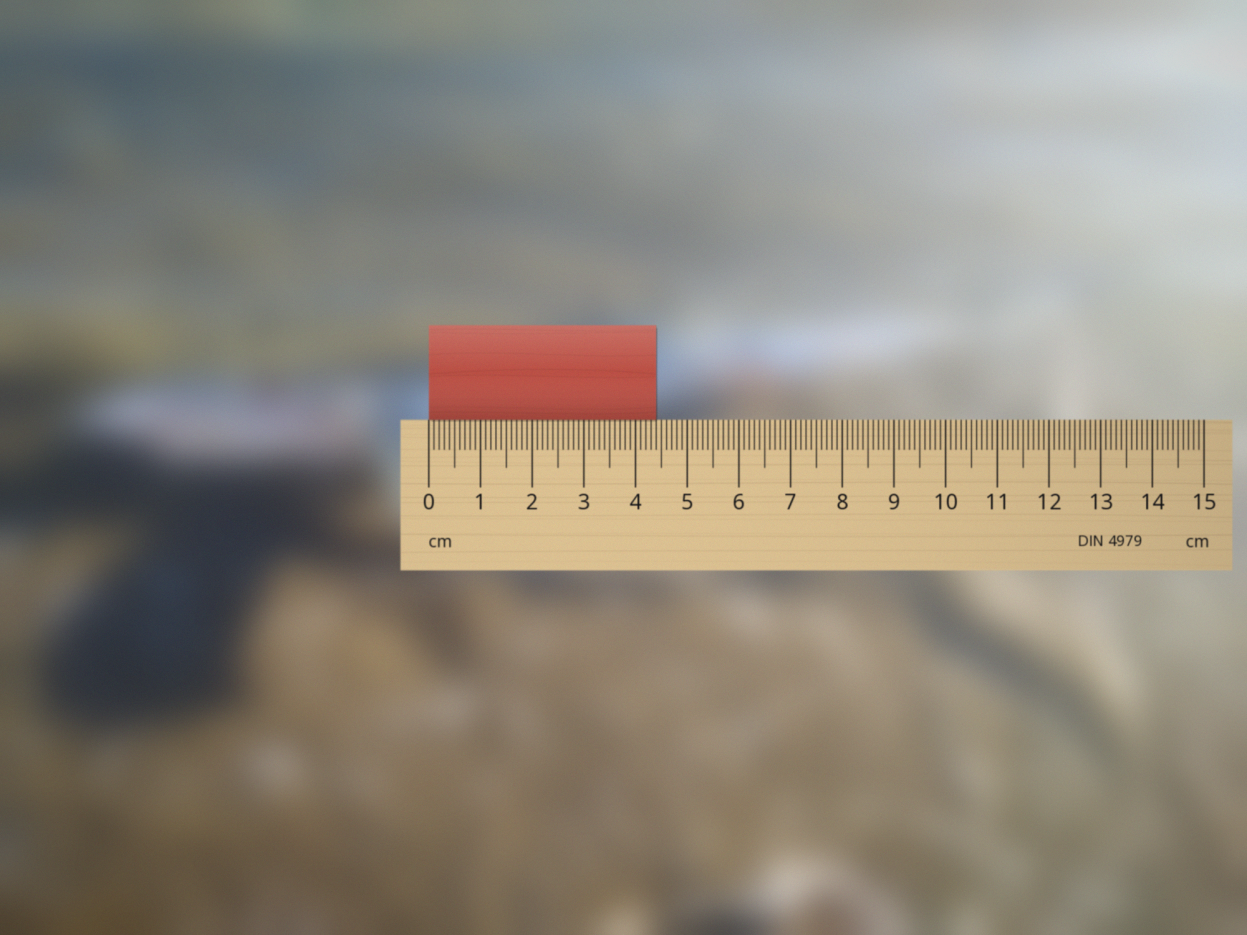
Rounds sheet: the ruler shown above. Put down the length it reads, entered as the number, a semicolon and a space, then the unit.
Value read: 4.4; cm
